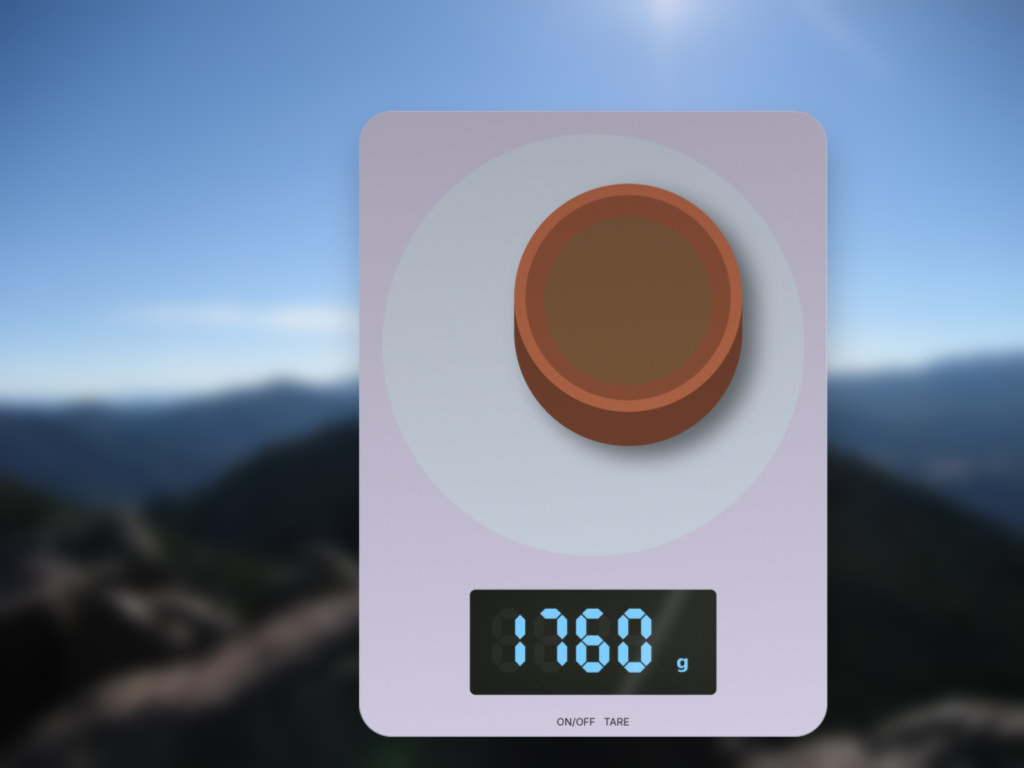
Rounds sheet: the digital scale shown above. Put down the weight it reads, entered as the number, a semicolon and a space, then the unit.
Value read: 1760; g
